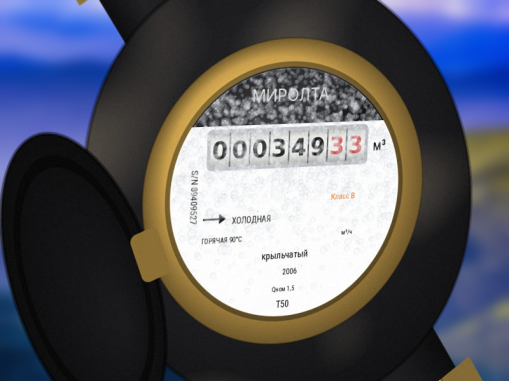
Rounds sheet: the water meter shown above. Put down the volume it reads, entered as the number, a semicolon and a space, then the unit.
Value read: 349.33; m³
